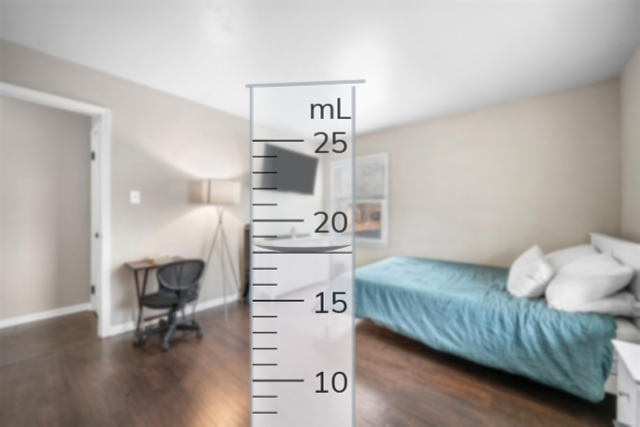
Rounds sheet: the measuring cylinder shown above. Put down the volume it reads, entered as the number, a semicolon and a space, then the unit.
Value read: 18; mL
